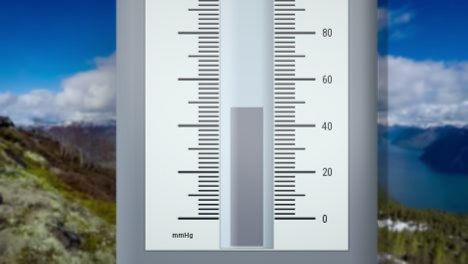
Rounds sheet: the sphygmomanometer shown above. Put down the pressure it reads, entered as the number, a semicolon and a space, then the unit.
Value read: 48; mmHg
